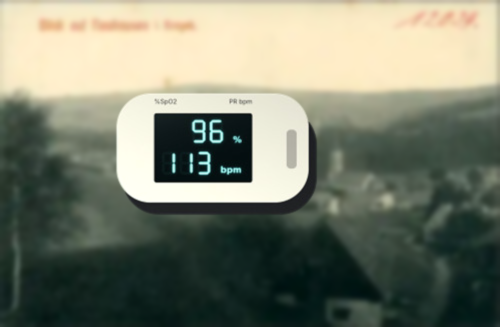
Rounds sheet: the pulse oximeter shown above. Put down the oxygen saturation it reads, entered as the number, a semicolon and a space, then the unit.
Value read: 96; %
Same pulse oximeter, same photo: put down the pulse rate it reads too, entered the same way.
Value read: 113; bpm
